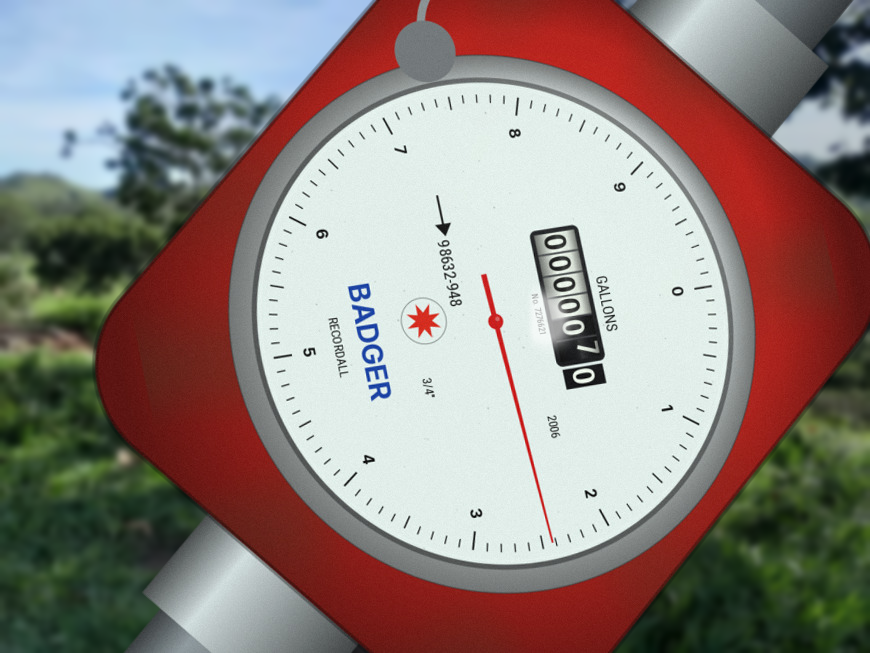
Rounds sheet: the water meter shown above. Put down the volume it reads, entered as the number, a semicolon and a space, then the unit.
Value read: 72.4; gal
